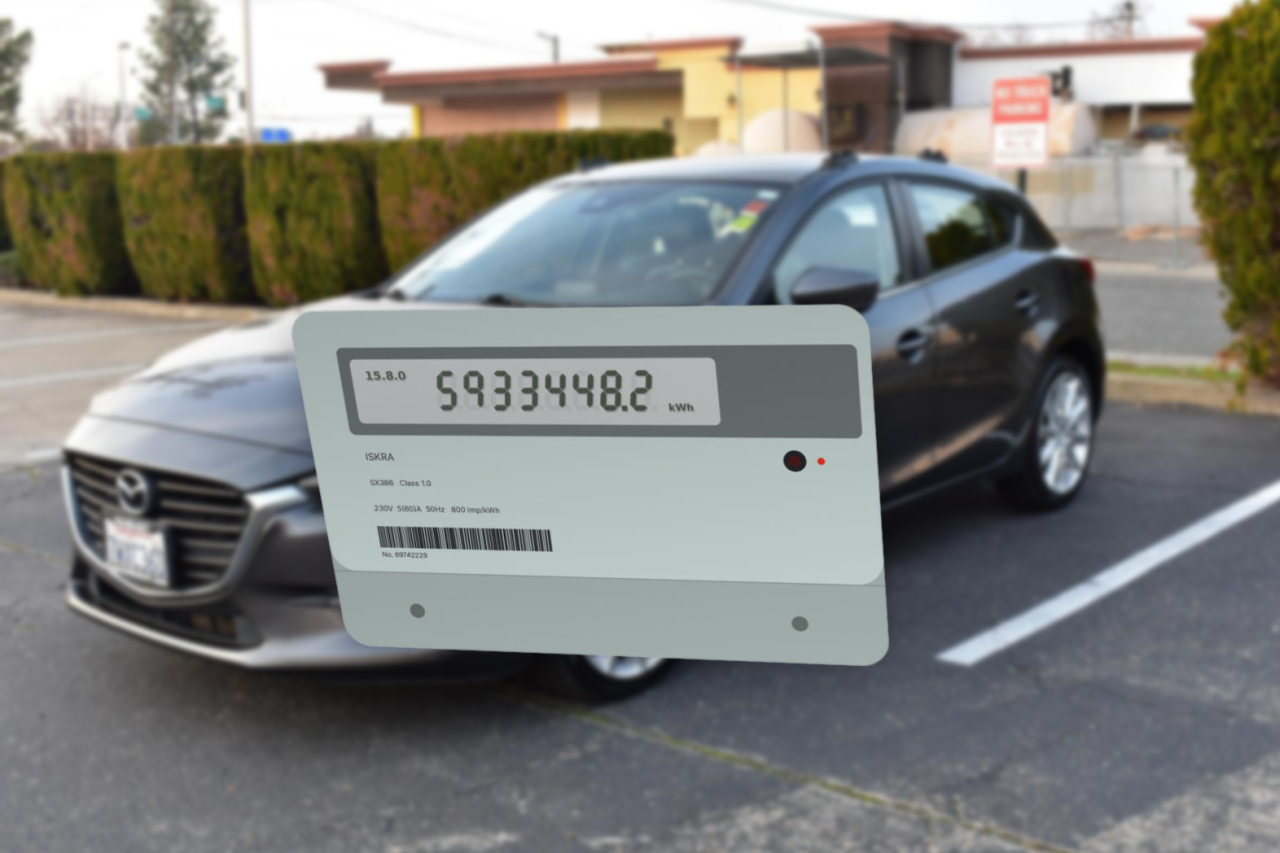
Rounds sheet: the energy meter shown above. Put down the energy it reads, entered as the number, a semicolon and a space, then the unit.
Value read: 5933448.2; kWh
